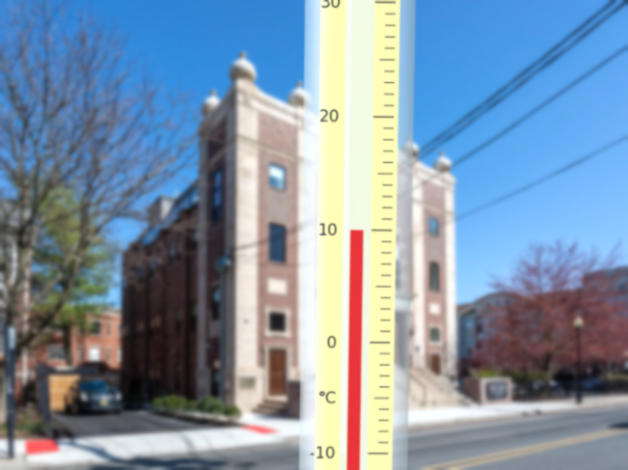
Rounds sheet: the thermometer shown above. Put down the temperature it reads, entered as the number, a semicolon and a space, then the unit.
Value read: 10; °C
